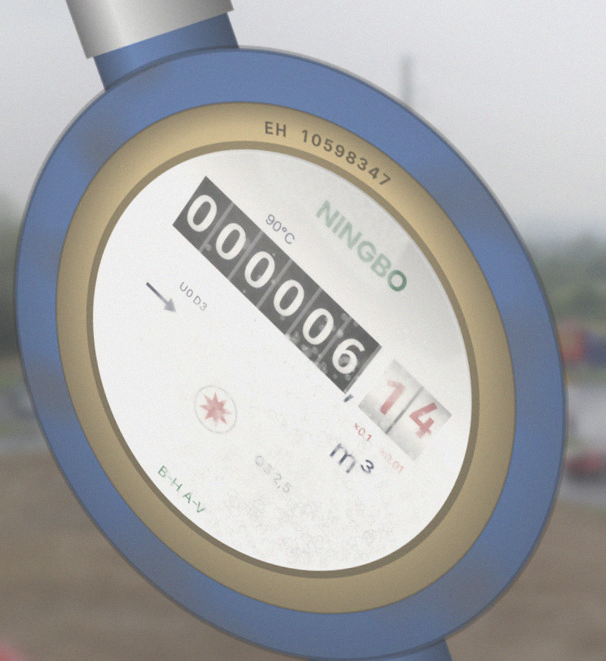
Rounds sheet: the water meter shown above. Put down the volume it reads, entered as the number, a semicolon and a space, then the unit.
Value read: 6.14; m³
